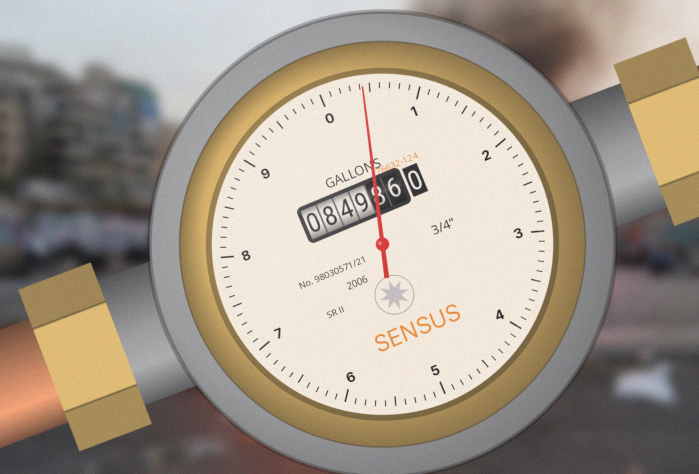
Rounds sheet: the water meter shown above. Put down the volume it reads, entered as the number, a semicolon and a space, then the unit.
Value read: 849860.4; gal
